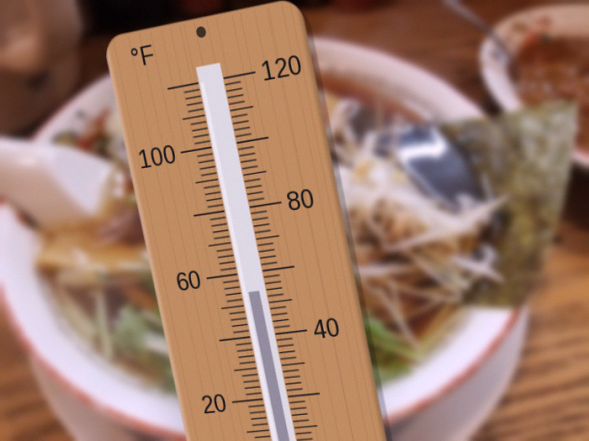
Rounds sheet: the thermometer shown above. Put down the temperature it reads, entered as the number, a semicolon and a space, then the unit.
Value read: 54; °F
